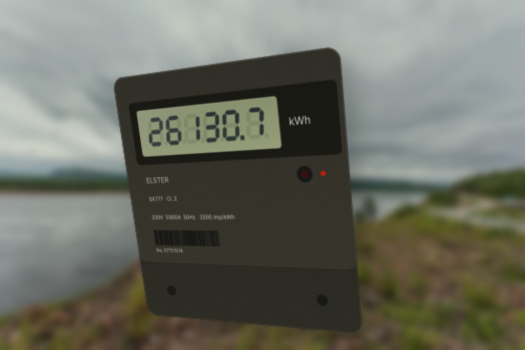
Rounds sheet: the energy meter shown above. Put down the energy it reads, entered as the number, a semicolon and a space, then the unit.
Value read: 26130.7; kWh
